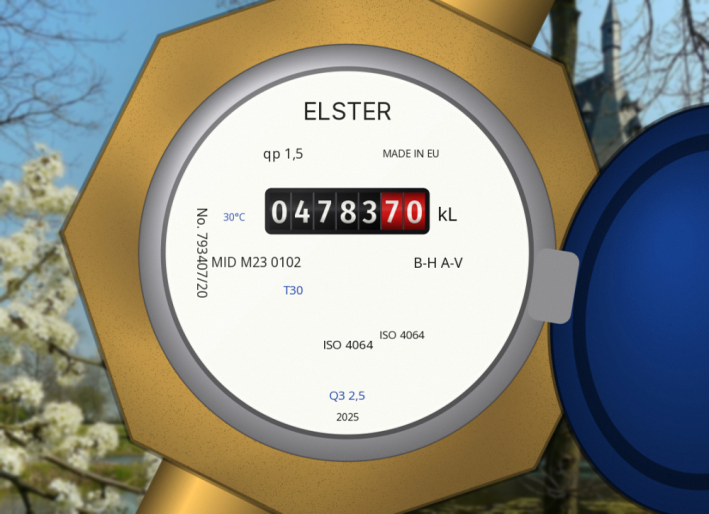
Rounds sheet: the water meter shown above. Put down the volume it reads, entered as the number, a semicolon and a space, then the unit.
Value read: 4783.70; kL
